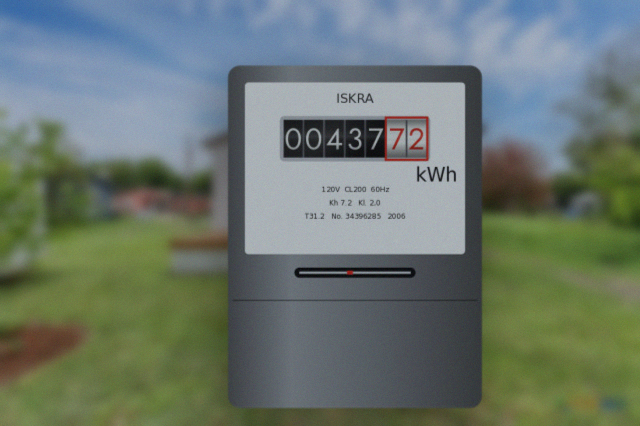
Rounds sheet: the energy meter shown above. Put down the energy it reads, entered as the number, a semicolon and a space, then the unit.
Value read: 437.72; kWh
